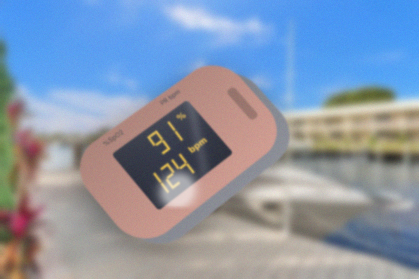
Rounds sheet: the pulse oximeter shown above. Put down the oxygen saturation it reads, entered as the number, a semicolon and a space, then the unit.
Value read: 91; %
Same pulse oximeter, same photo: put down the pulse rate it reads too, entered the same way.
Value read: 124; bpm
